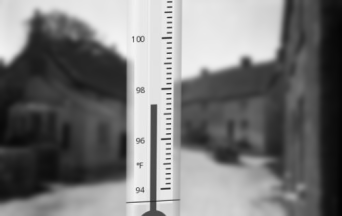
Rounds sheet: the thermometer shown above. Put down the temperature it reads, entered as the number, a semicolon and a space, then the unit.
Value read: 97.4; °F
